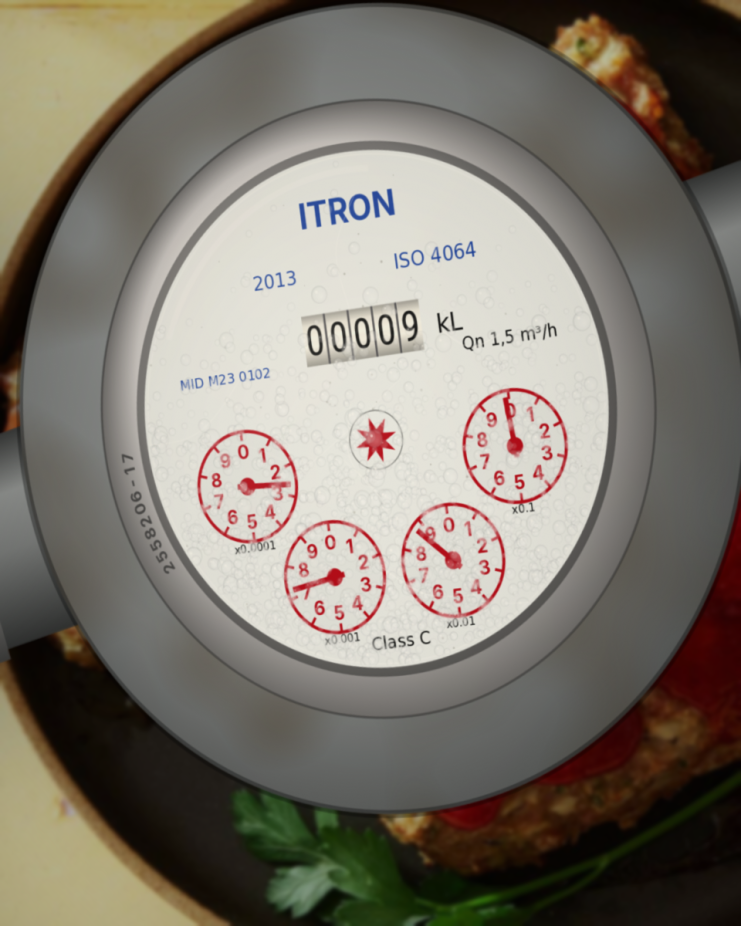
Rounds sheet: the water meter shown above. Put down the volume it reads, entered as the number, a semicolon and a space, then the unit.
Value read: 8.9872; kL
